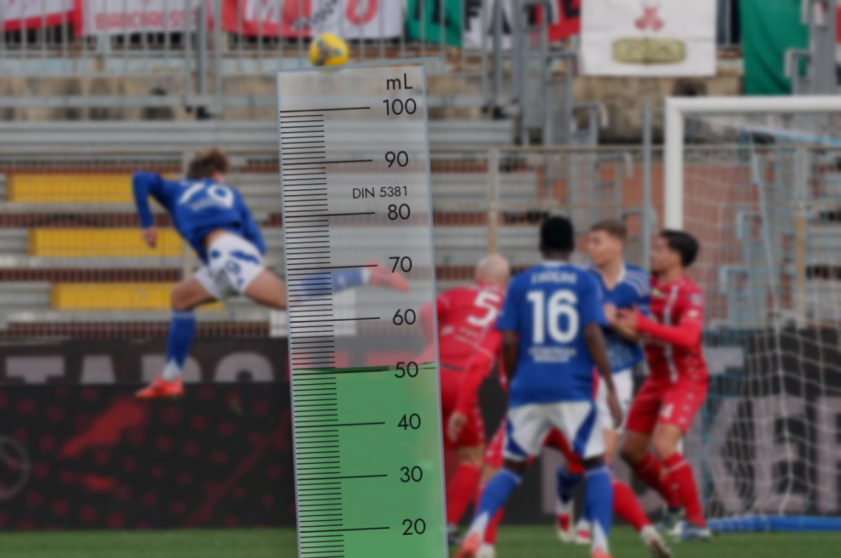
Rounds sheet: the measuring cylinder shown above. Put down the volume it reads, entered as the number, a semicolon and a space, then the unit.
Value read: 50; mL
